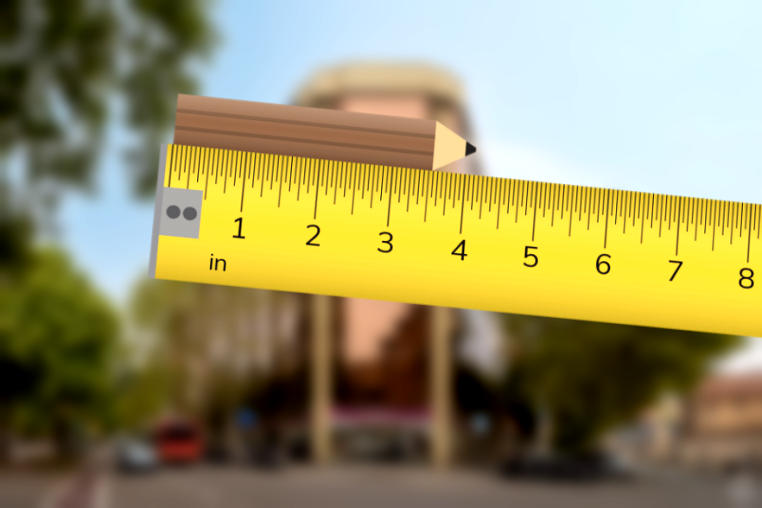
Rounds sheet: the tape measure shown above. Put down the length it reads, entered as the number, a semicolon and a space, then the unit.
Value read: 4.125; in
